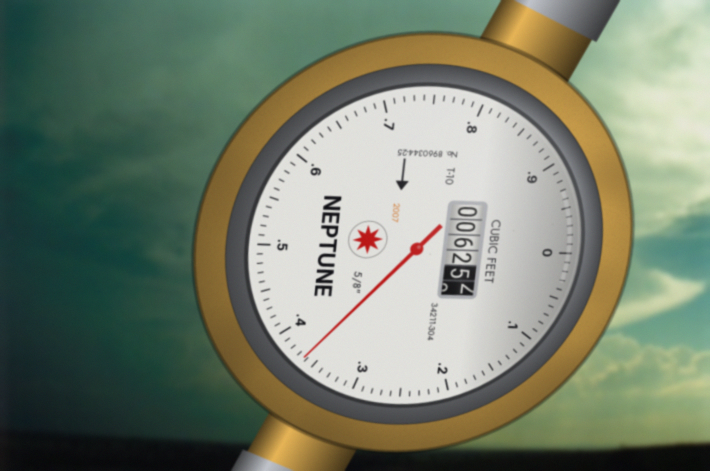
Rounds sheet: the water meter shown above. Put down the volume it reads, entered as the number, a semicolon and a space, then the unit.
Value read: 6252.36; ft³
